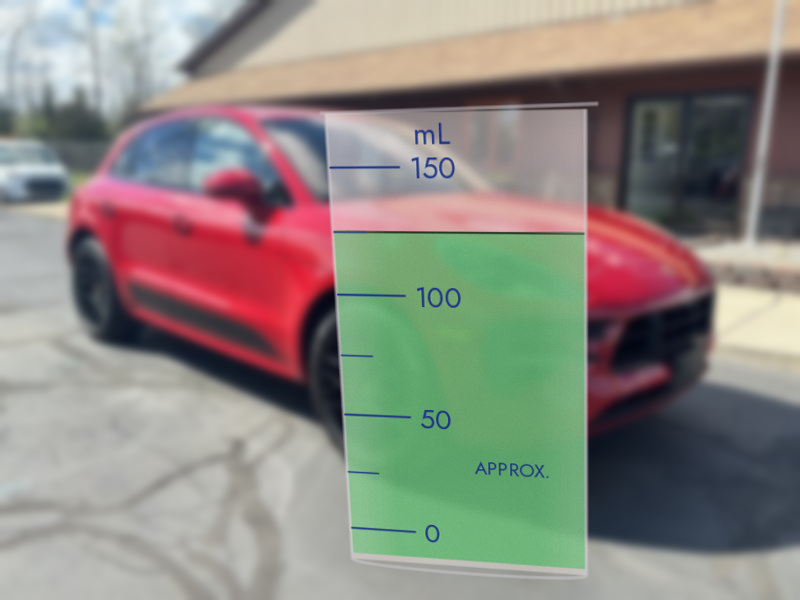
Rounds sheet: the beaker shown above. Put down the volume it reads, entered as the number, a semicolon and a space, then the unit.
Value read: 125; mL
